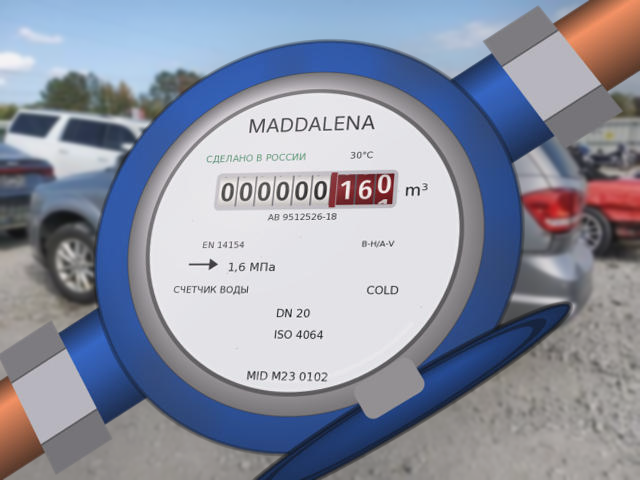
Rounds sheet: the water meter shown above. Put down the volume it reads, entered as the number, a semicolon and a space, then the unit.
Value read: 0.160; m³
